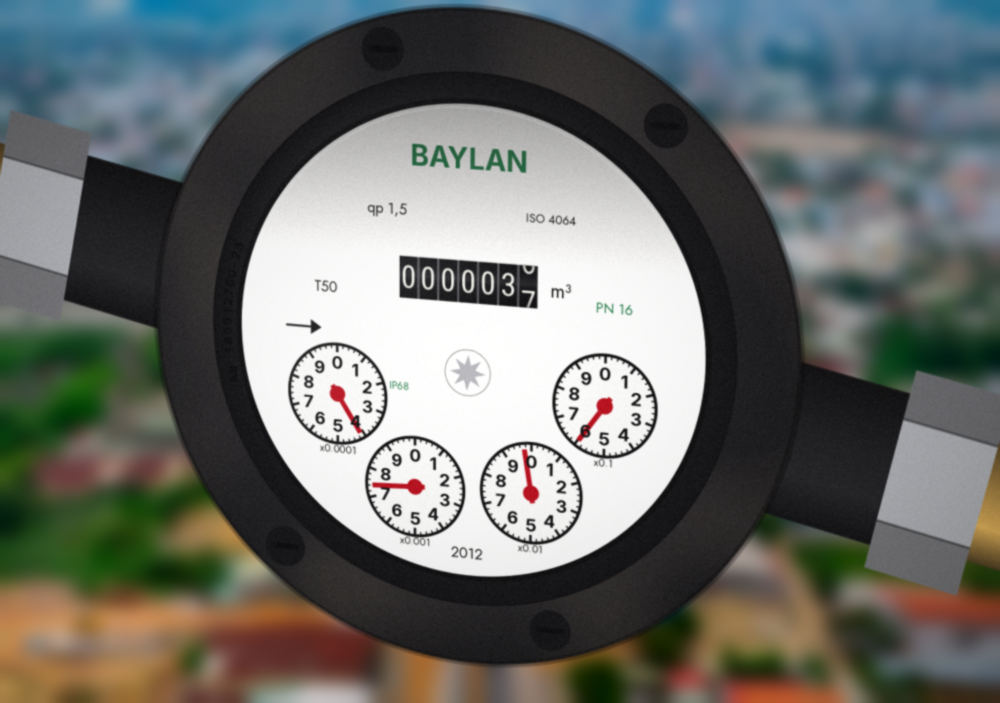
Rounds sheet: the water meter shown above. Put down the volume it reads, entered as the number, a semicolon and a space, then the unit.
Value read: 36.5974; m³
